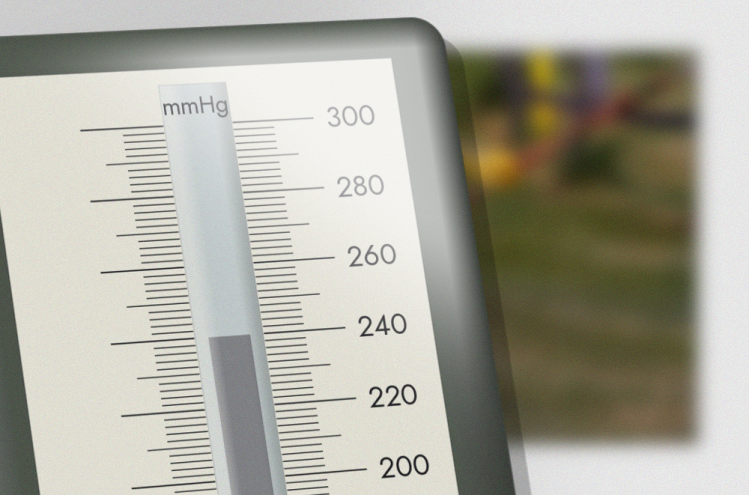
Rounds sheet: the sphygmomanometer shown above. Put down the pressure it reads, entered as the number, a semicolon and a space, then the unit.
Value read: 240; mmHg
